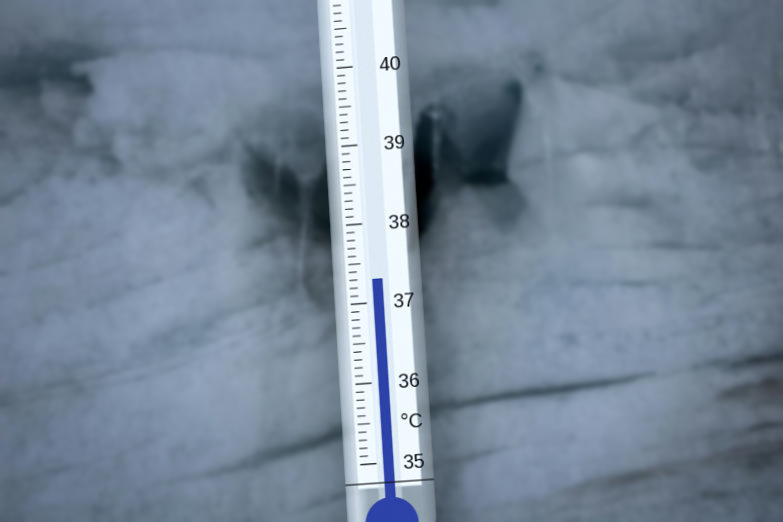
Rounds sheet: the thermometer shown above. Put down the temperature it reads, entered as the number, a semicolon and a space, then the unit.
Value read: 37.3; °C
